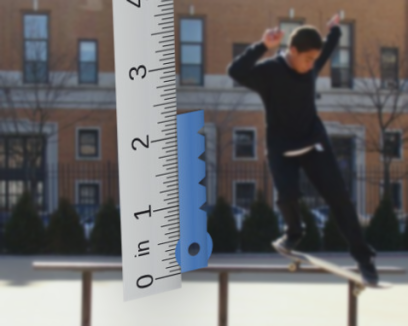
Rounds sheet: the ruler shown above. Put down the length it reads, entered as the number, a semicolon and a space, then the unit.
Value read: 2.3125; in
